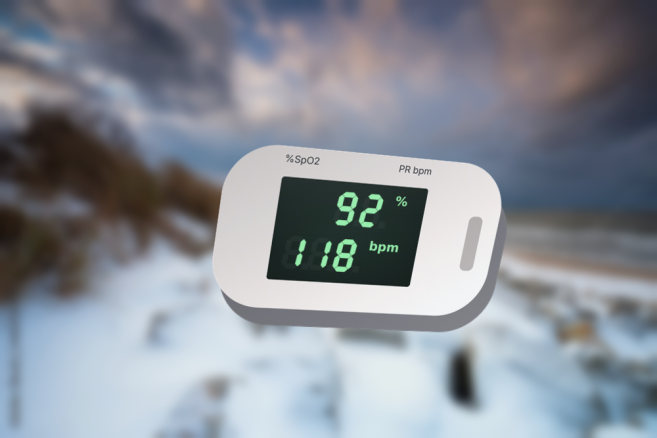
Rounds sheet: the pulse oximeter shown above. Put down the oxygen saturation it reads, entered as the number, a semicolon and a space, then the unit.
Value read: 92; %
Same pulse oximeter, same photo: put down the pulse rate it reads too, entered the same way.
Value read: 118; bpm
